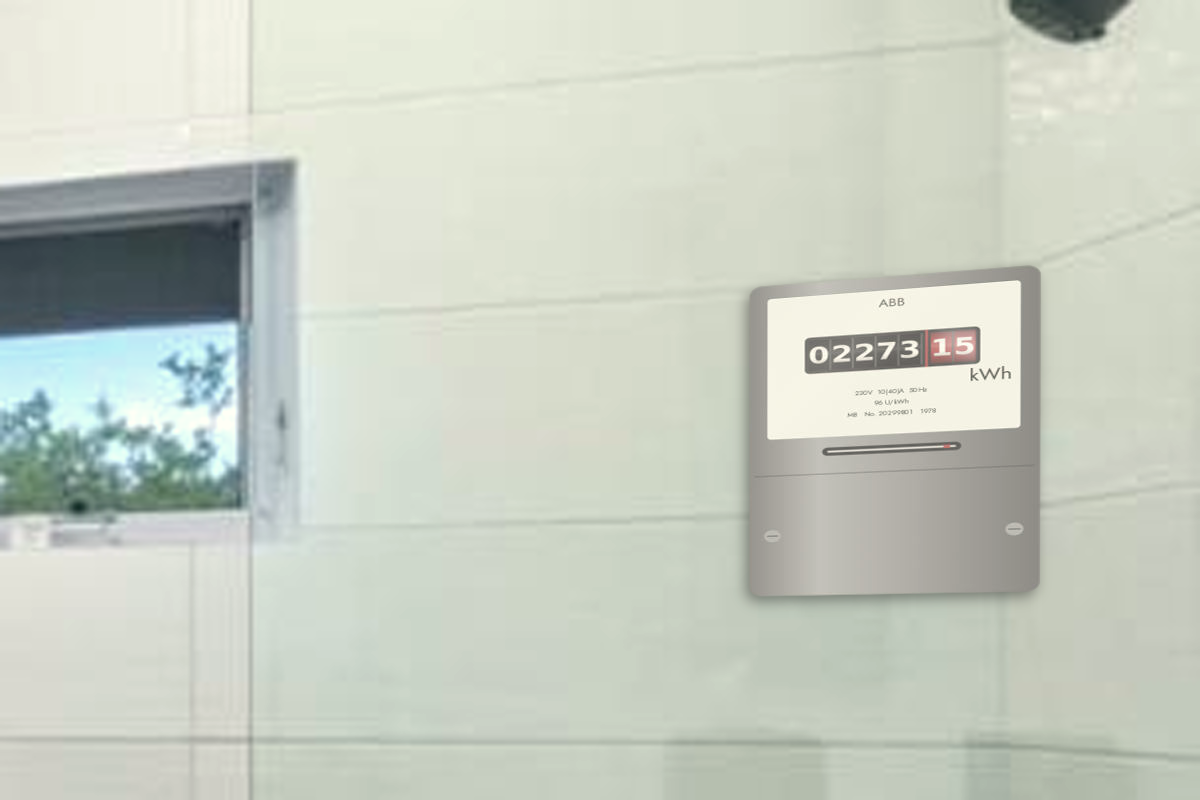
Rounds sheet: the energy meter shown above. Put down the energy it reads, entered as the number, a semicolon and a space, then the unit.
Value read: 2273.15; kWh
